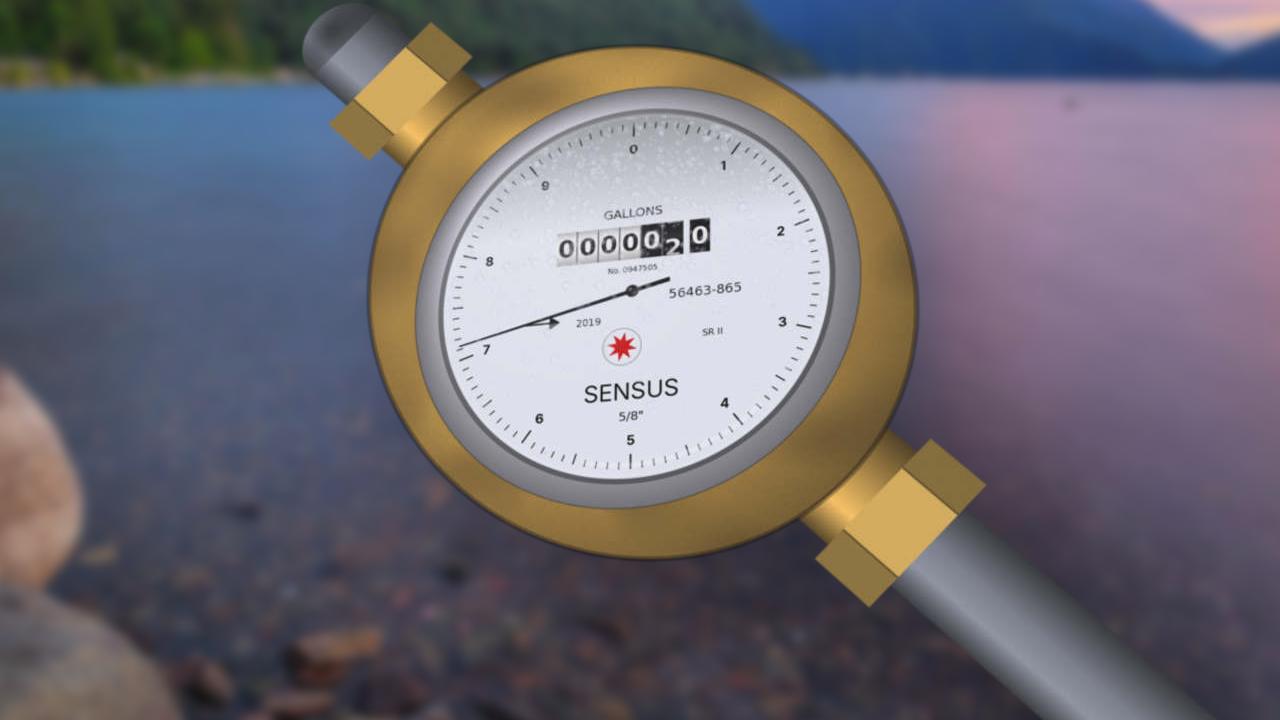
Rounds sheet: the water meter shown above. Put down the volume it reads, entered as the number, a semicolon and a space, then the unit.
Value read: 17.1; gal
